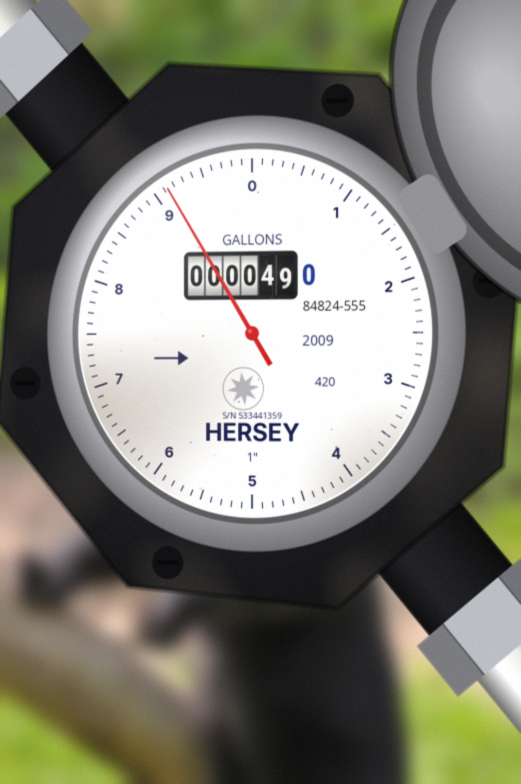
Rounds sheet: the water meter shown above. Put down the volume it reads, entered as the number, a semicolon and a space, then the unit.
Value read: 489.1; gal
